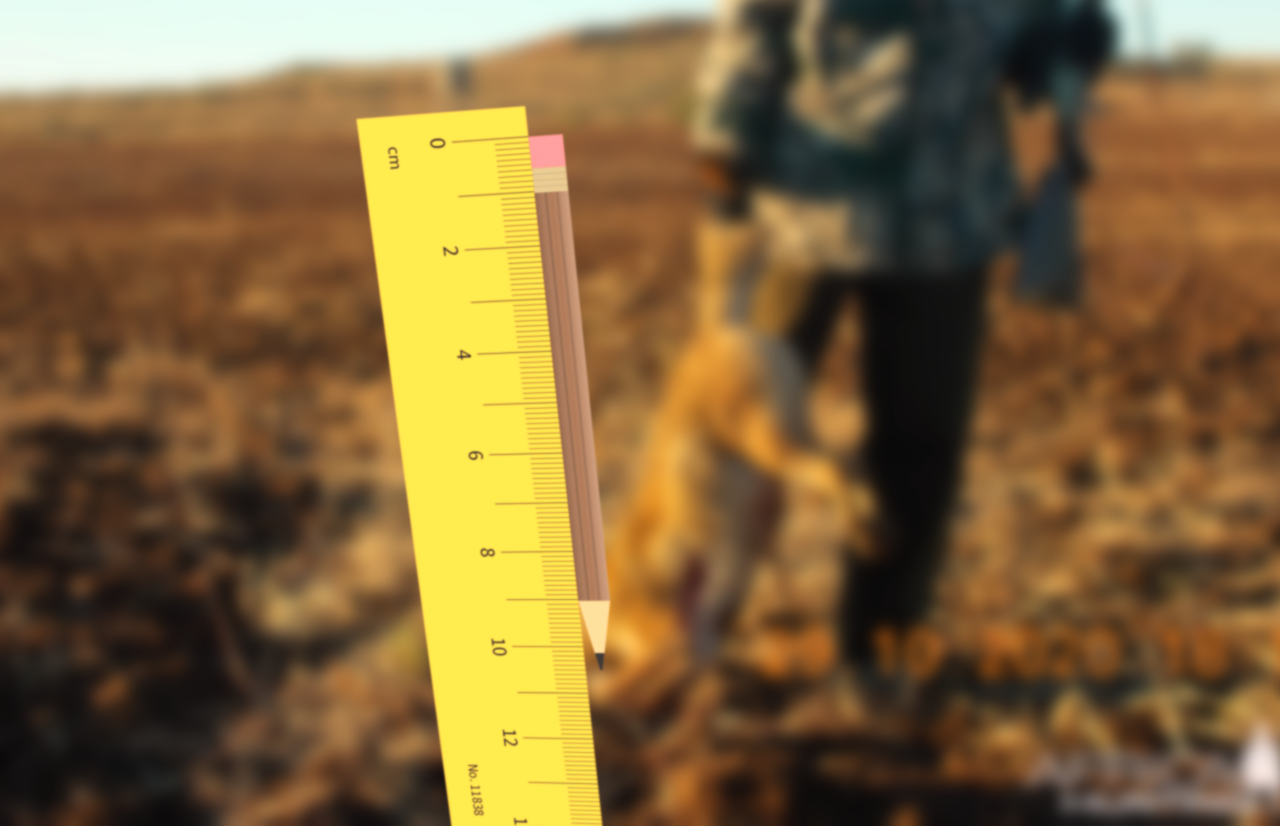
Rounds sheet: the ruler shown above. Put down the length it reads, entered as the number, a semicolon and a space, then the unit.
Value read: 10.5; cm
